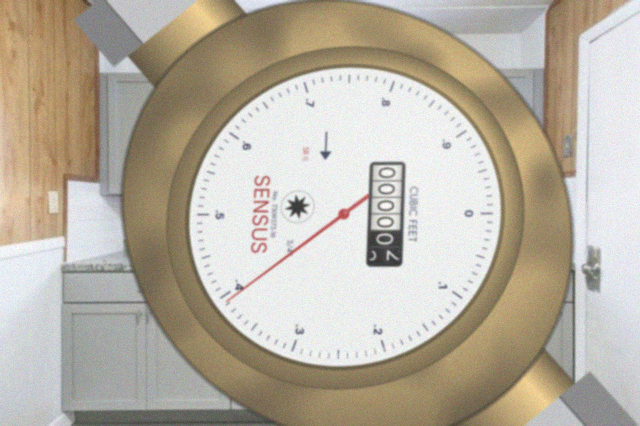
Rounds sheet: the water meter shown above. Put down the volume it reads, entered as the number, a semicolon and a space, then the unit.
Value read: 2.39; ft³
